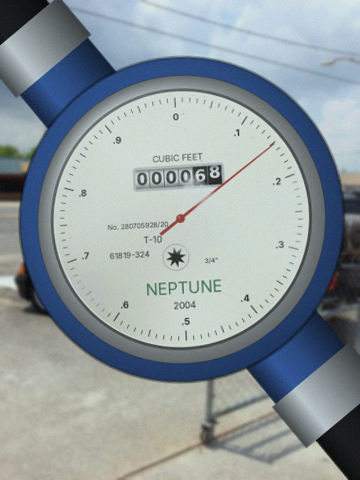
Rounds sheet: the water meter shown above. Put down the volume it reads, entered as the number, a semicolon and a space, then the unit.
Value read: 68.15; ft³
